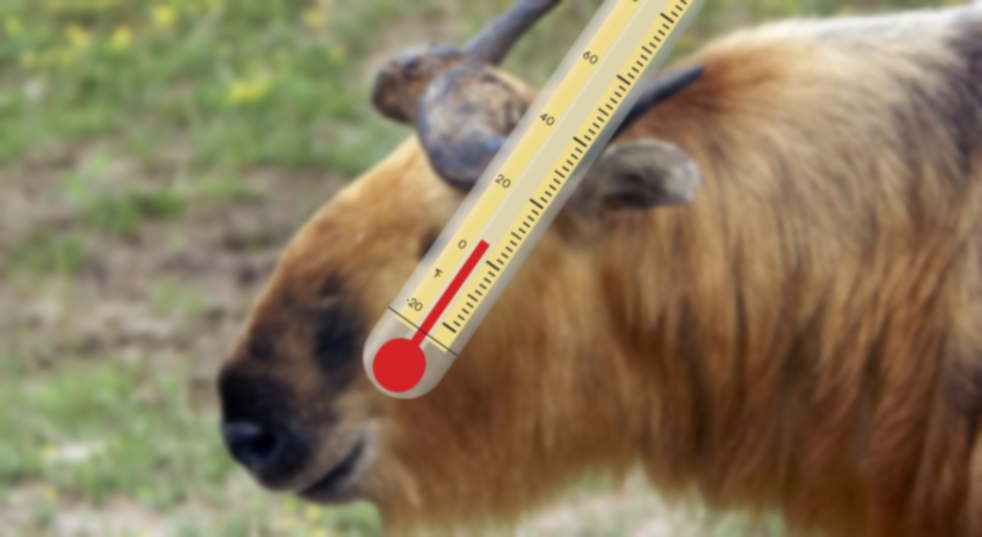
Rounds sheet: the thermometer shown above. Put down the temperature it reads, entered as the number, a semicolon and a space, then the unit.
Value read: 4; °F
